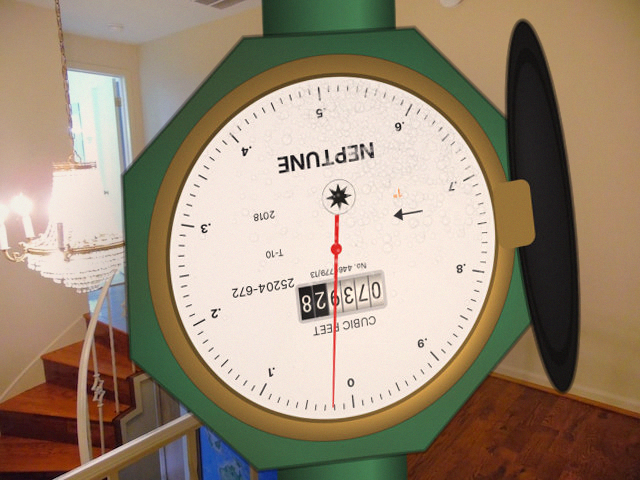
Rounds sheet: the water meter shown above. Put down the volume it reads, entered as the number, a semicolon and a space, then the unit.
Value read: 73928.02; ft³
